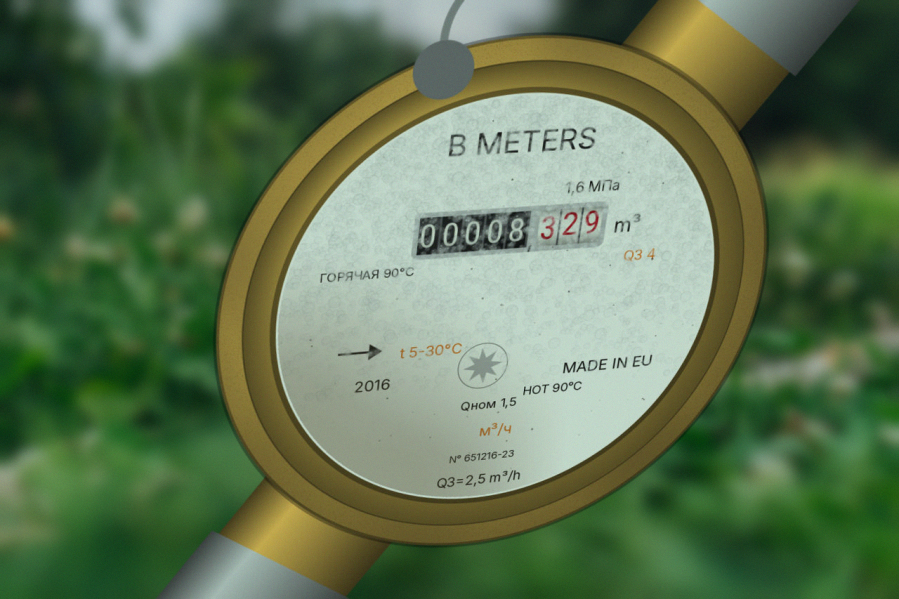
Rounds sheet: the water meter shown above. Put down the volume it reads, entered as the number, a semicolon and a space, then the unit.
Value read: 8.329; m³
